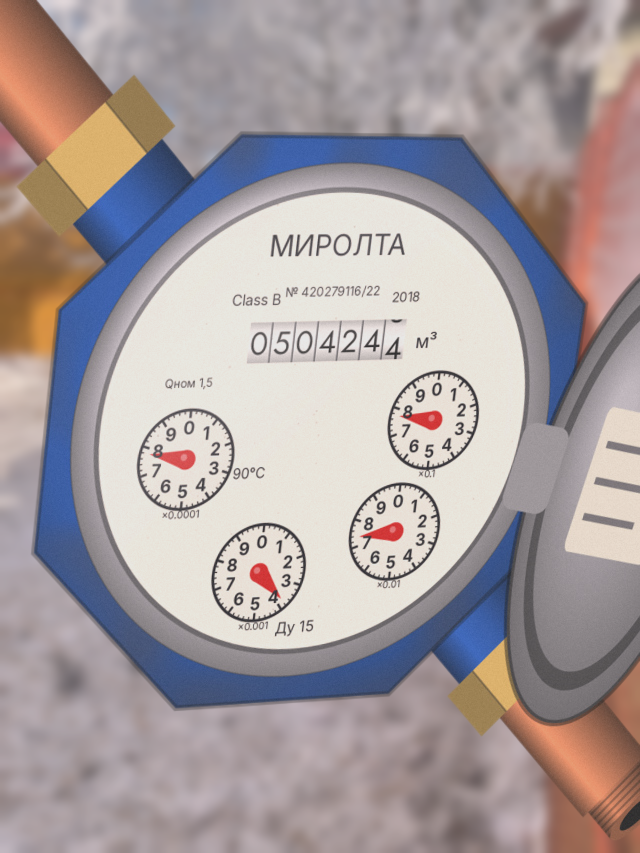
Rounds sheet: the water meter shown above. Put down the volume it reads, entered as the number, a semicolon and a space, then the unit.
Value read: 504243.7737; m³
